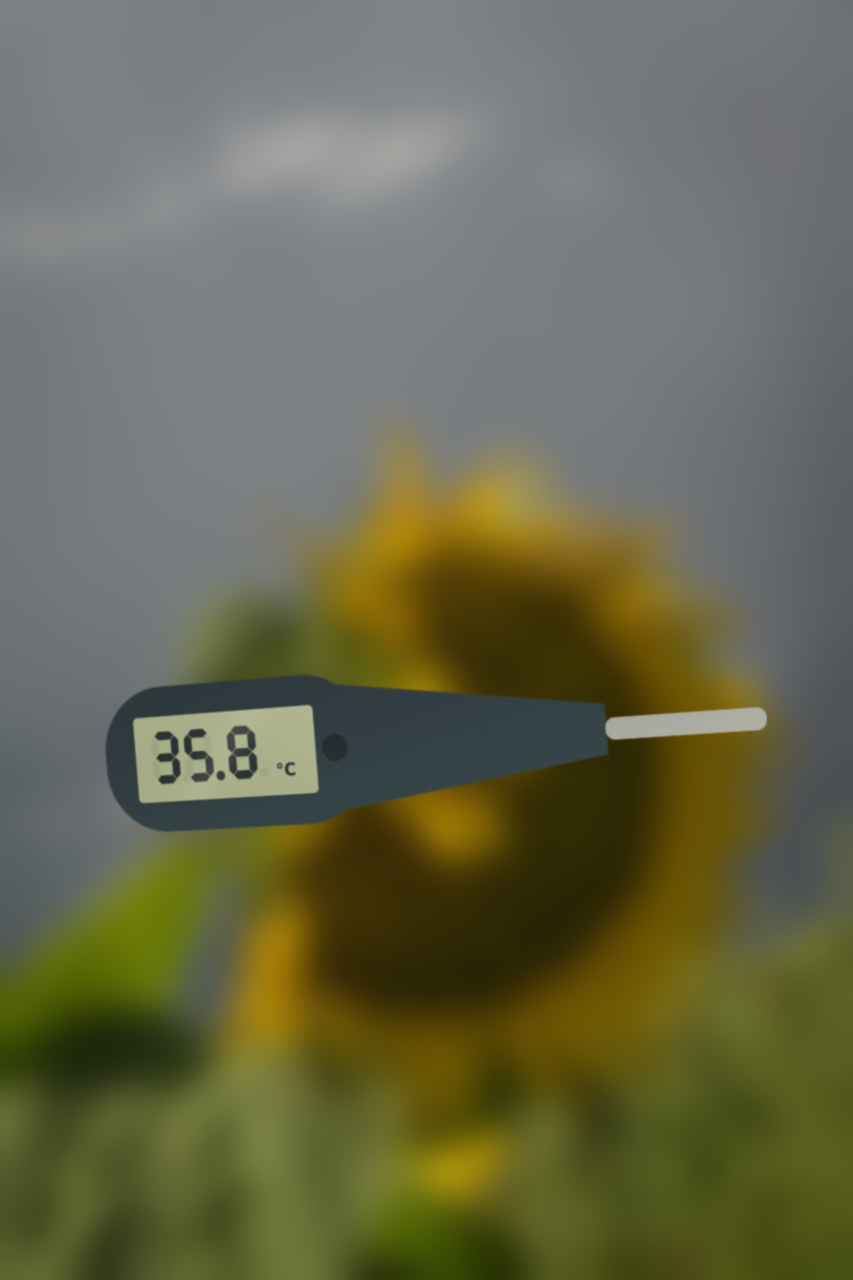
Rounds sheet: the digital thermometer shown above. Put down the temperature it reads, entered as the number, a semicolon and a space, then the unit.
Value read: 35.8; °C
